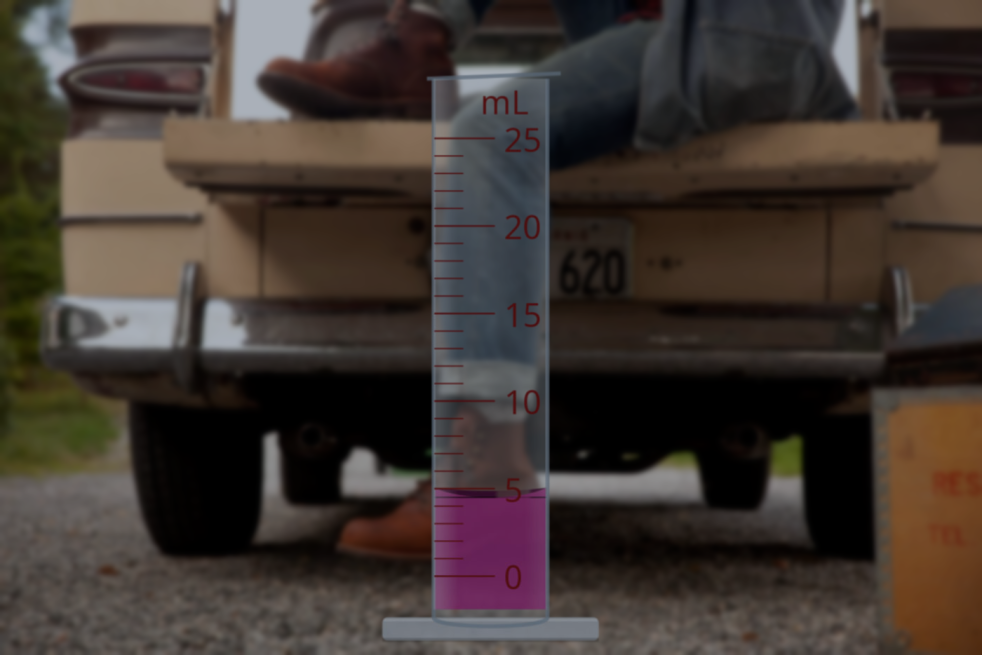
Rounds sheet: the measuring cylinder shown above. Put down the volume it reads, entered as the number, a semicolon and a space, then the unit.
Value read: 4.5; mL
